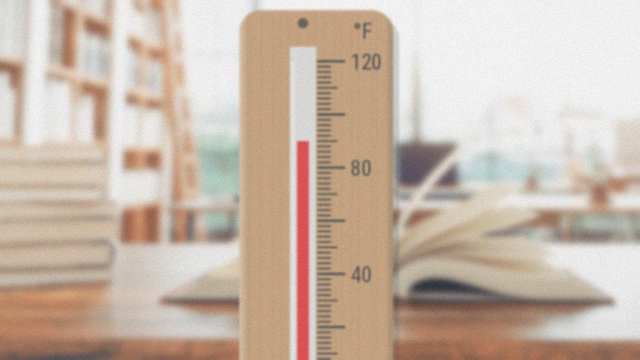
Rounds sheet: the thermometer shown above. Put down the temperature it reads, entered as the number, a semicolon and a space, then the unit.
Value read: 90; °F
